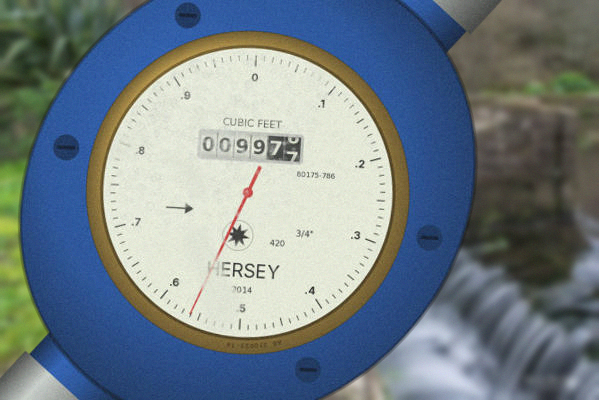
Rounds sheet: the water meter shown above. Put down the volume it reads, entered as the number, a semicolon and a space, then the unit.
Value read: 9976.56; ft³
